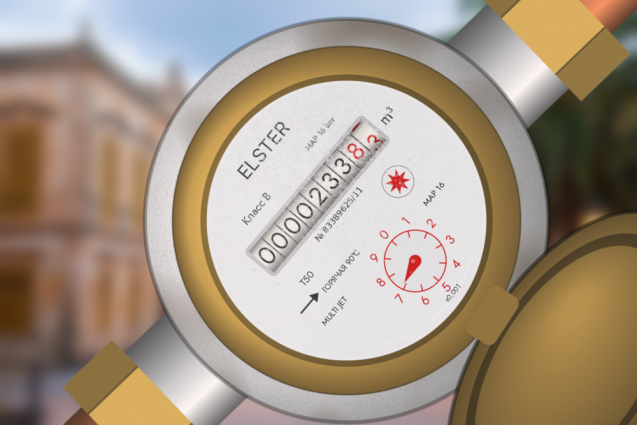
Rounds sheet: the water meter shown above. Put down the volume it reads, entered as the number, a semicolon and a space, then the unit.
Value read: 233.827; m³
